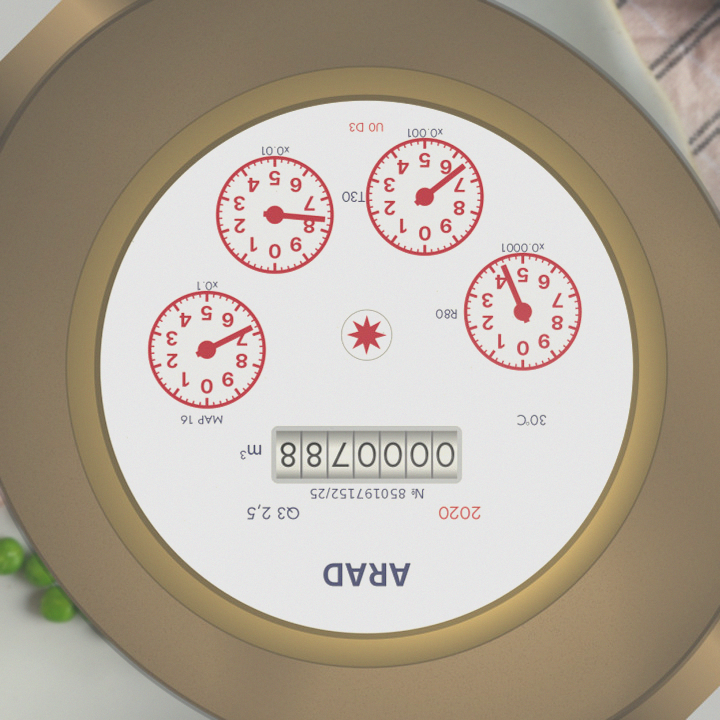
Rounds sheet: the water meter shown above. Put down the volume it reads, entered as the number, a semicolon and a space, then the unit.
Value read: 788.6764; m³
